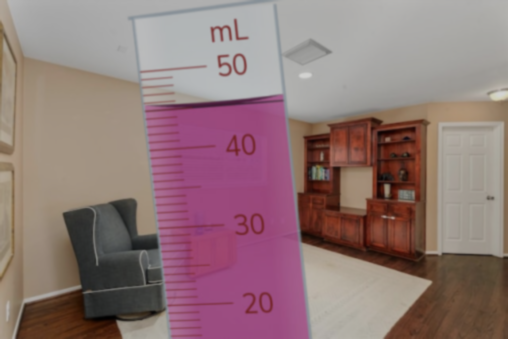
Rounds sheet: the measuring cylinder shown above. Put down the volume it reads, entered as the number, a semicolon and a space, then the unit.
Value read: 45; mL
